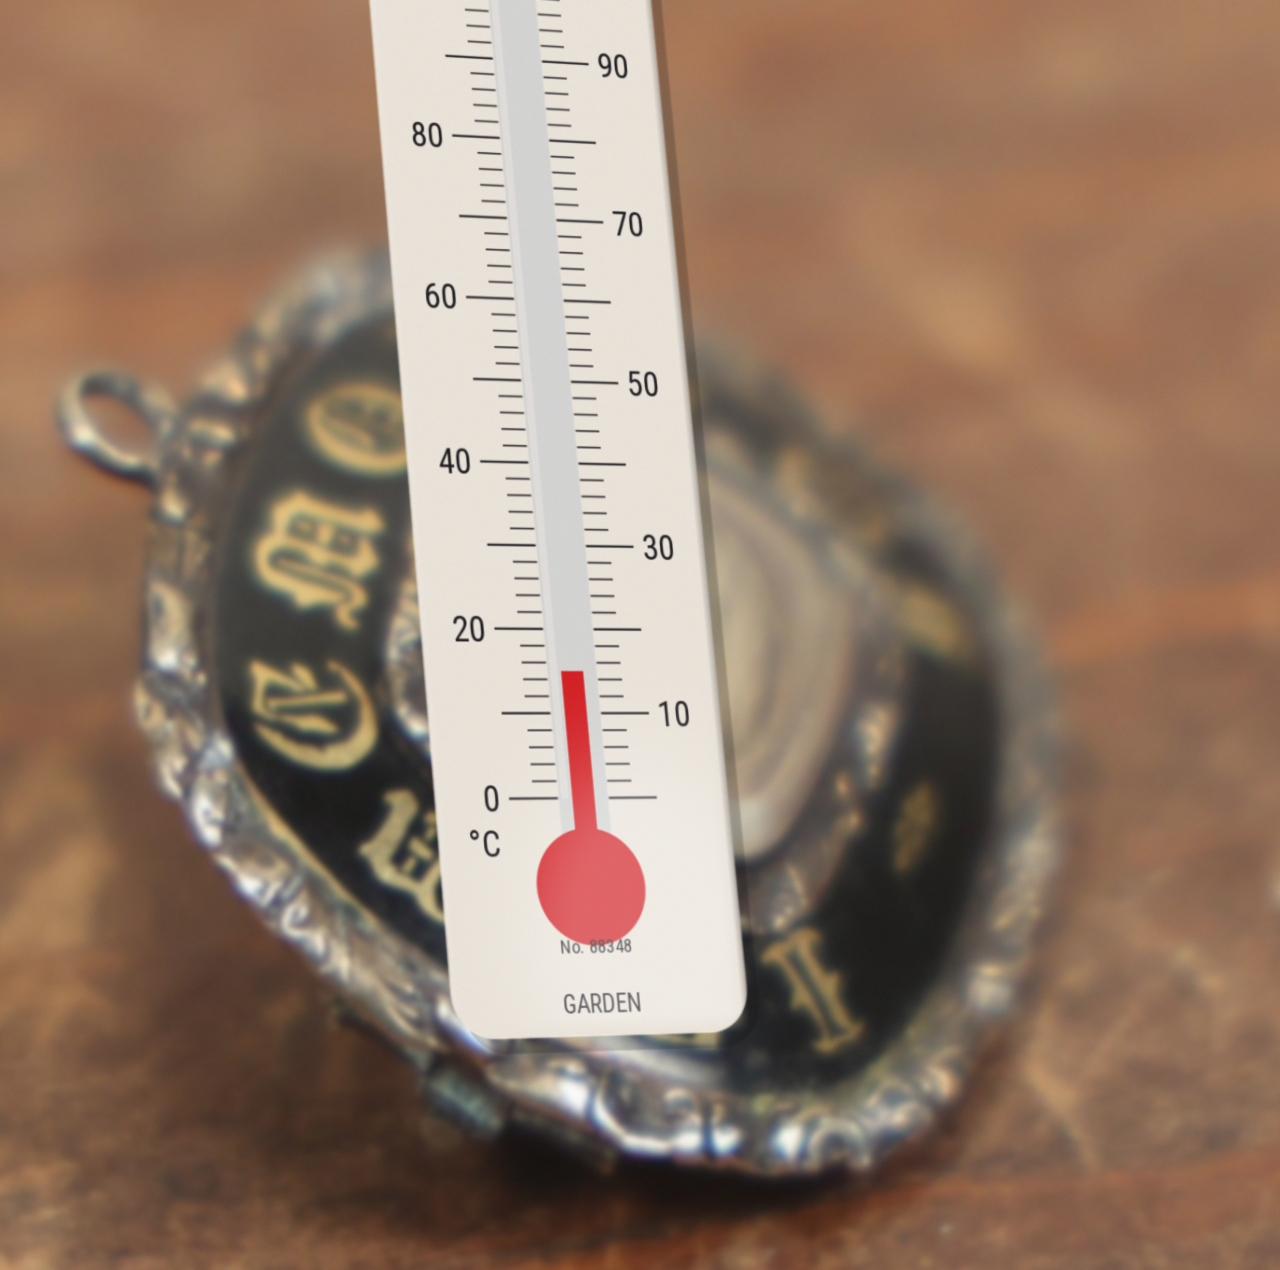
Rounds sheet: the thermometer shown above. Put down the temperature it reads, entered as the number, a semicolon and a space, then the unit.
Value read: 15; °C
